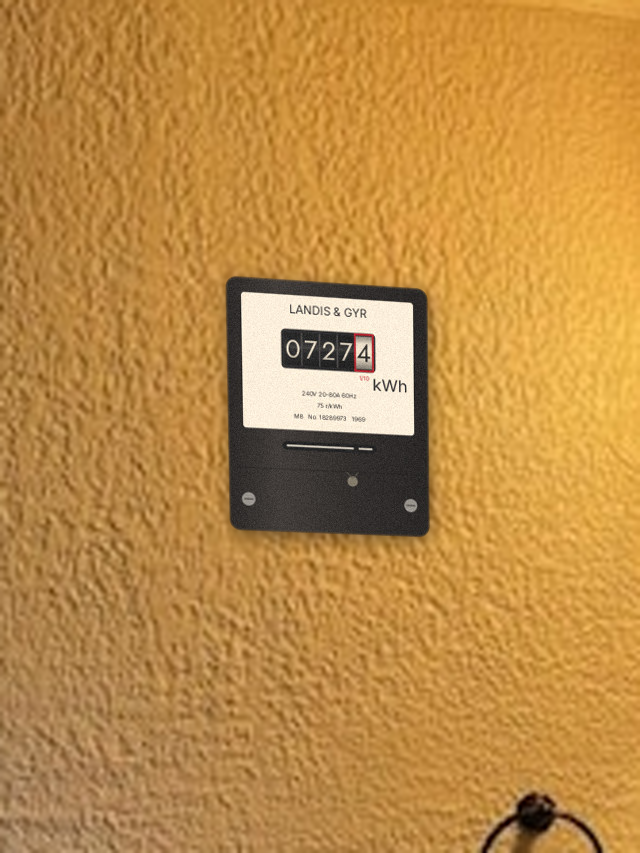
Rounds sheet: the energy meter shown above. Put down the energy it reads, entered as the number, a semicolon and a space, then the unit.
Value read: 727.4; kWh
